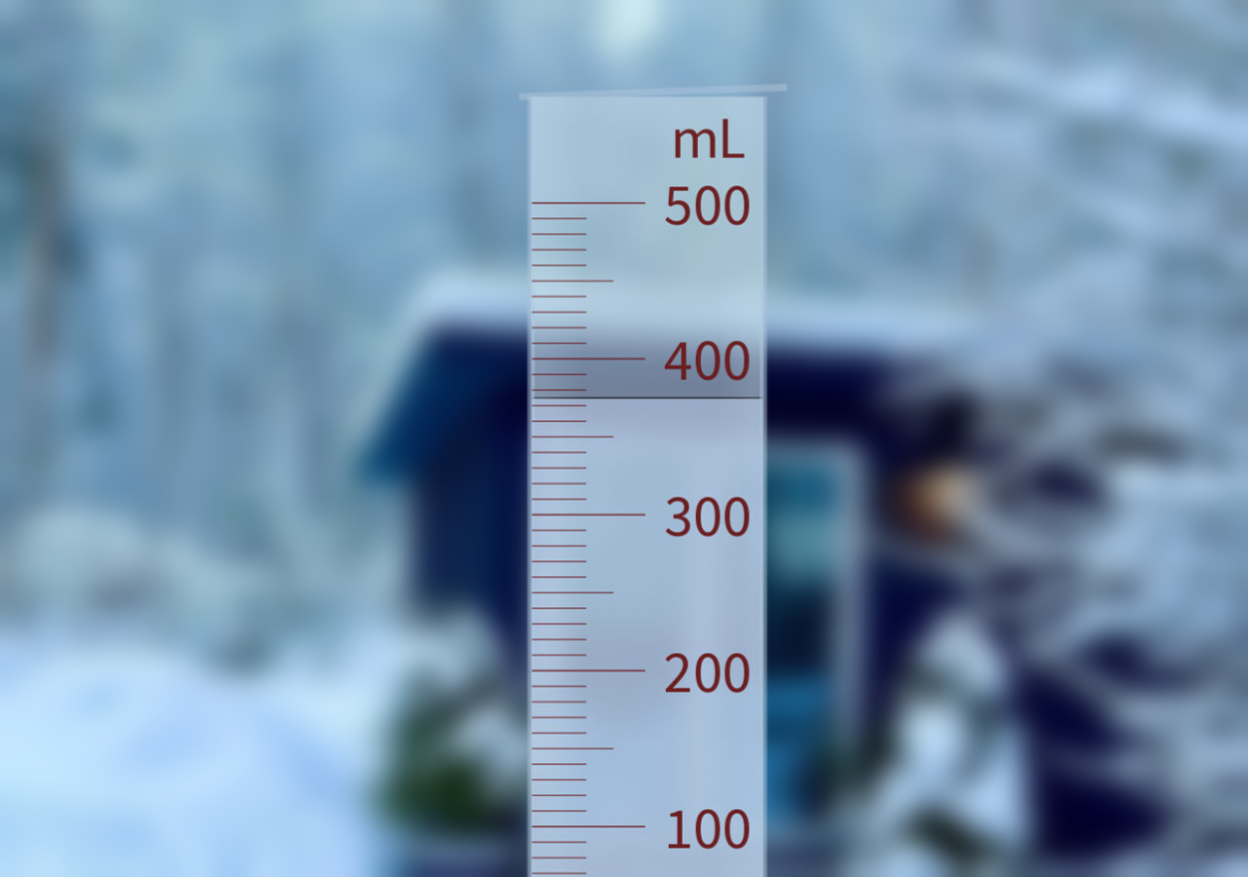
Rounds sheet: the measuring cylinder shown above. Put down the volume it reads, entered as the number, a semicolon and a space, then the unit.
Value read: 375; mL
